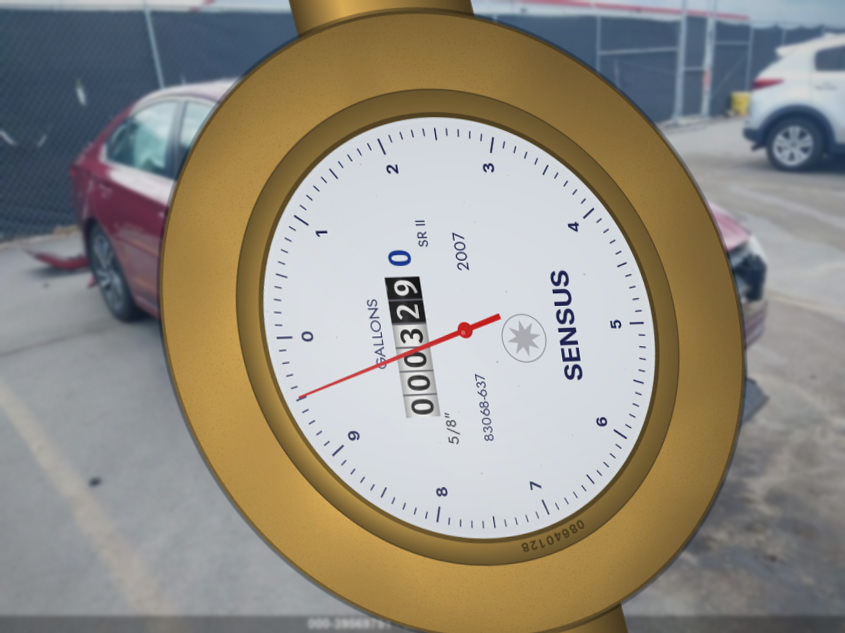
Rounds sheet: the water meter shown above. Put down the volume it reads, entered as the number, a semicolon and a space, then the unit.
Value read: 3289.5; gal
